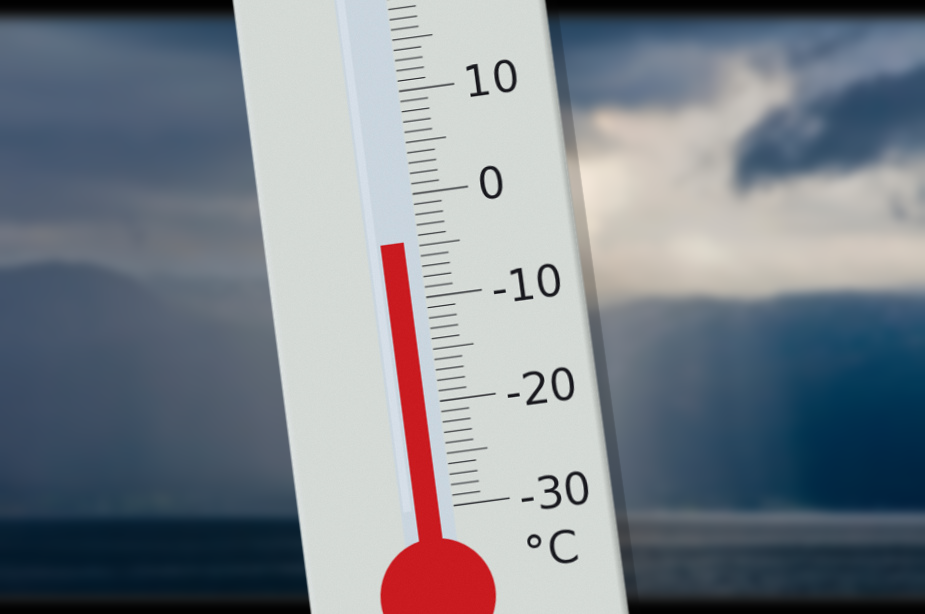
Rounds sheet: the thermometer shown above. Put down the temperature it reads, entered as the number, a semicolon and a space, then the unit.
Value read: -4.5; °C
